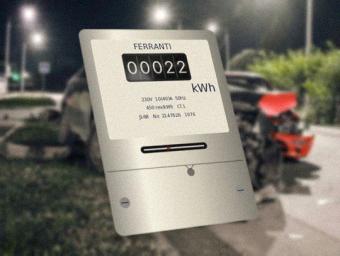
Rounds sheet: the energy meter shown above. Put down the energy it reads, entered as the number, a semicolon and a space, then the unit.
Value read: 22; kWh
